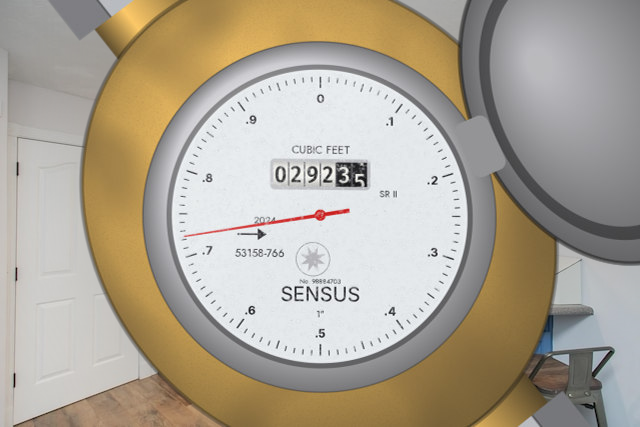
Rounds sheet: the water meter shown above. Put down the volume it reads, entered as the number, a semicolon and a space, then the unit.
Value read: 29234.72; ft³
